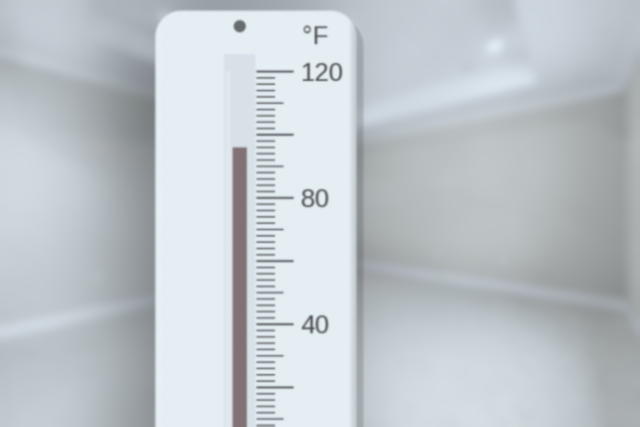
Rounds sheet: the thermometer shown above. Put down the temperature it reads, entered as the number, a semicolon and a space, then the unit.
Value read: 96; °F
